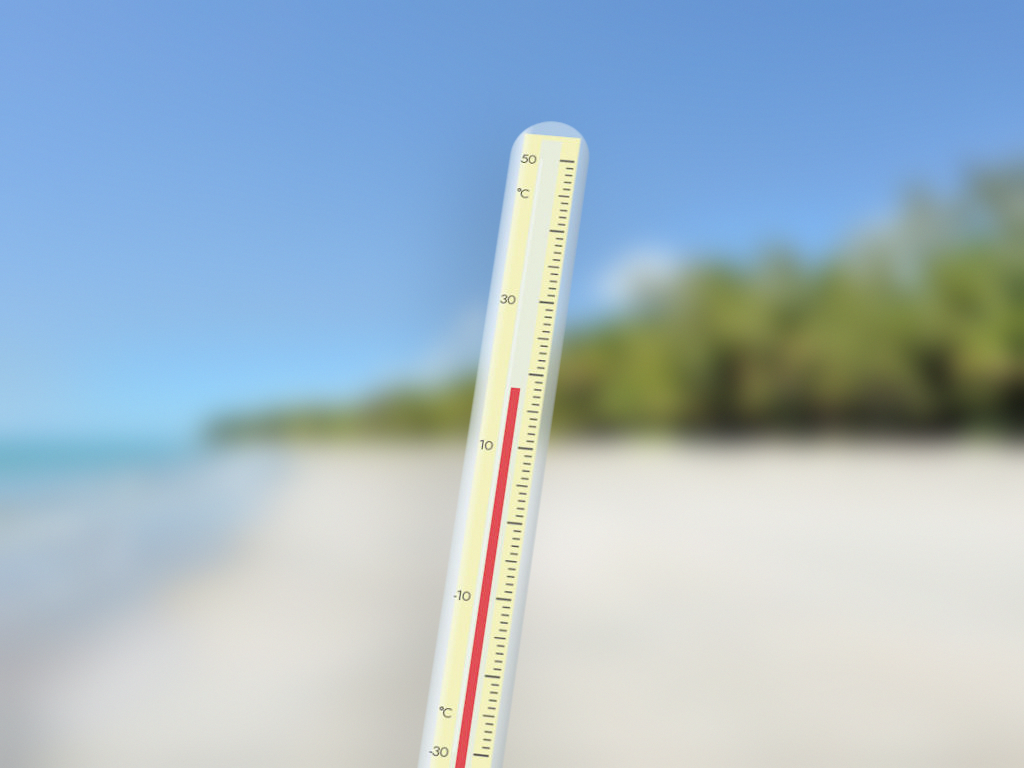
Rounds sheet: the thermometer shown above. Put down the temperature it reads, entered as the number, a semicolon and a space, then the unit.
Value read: 18; °C
